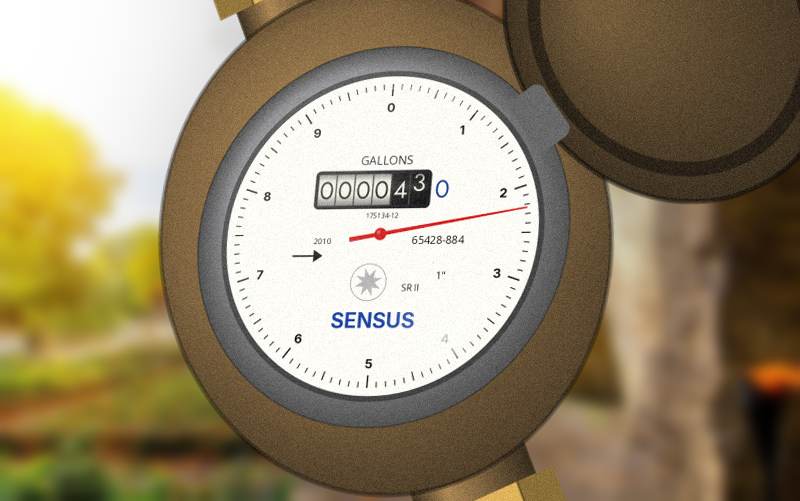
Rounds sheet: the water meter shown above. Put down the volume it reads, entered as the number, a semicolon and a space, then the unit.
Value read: 432.2; gal
